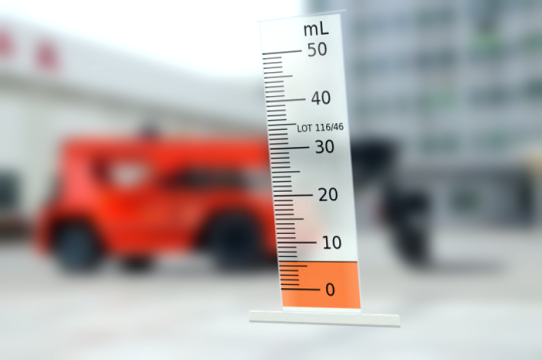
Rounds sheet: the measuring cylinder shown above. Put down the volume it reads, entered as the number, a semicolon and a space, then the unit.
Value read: 6; mL
